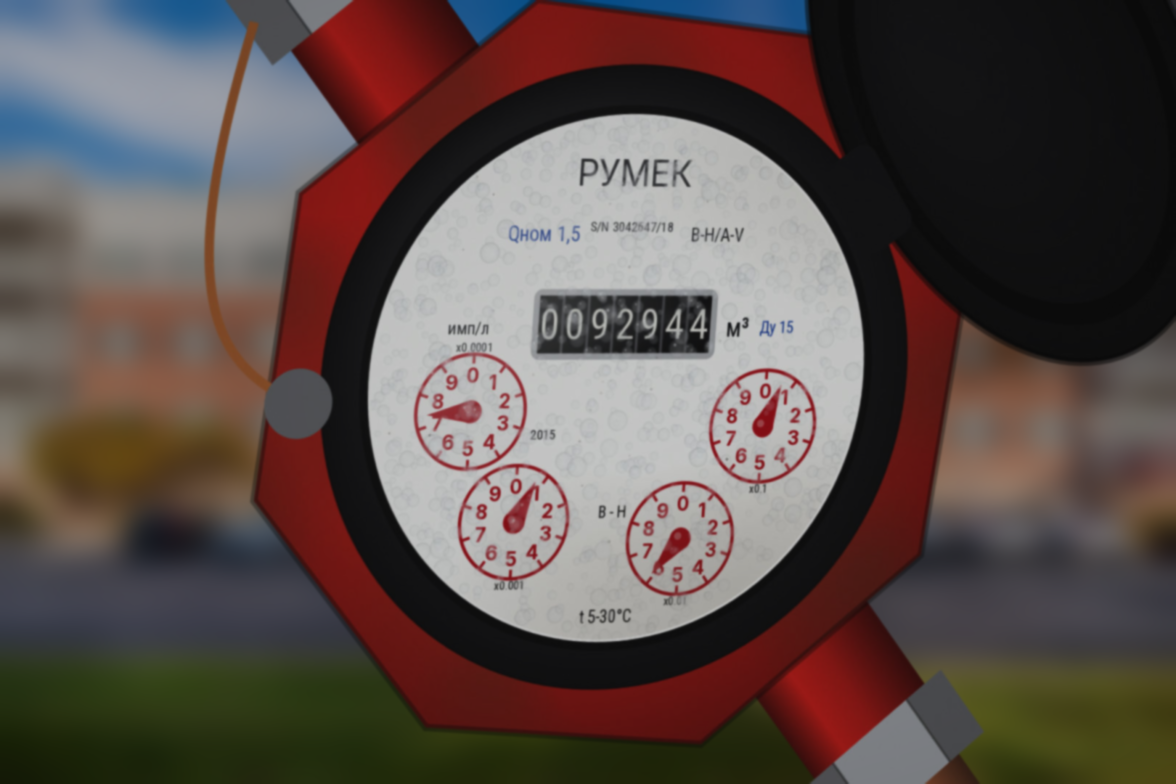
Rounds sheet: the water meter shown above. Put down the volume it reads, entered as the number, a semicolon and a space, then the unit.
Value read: 92944.0607; m³
